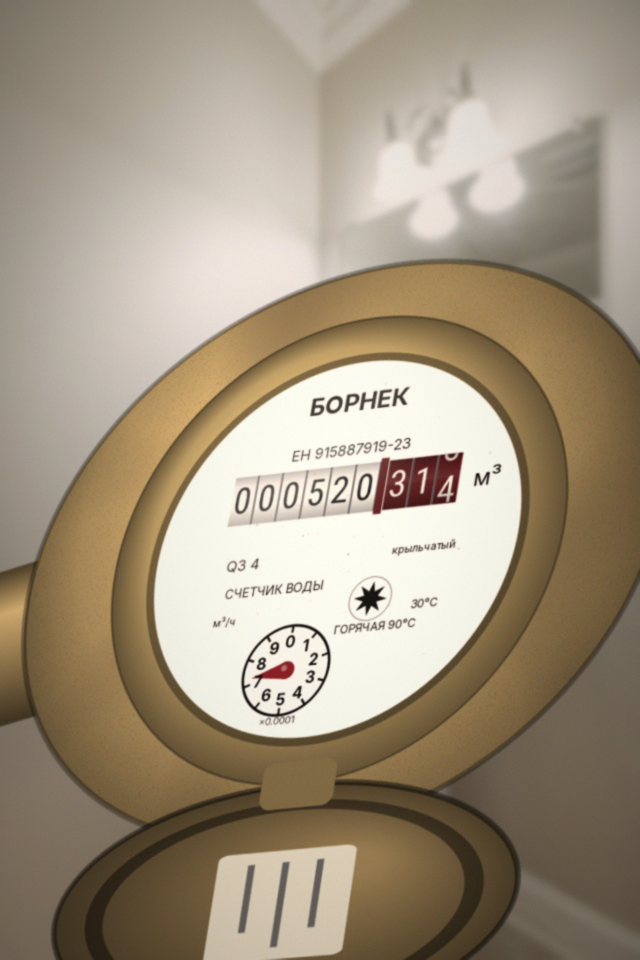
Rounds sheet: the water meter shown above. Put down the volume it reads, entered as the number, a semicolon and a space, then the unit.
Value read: 520.3137; m³
